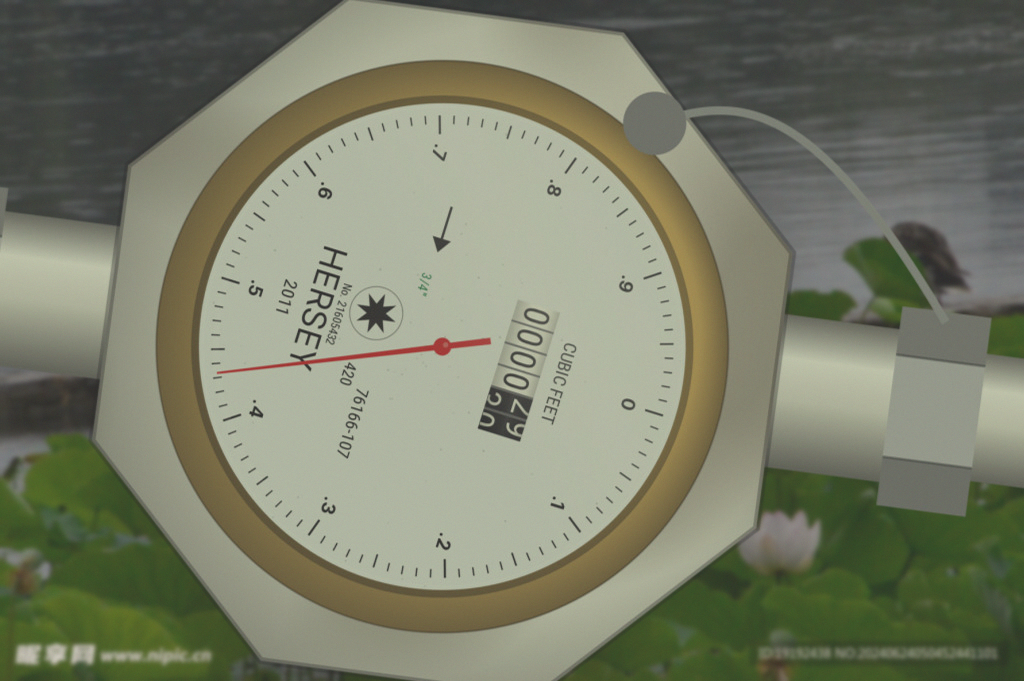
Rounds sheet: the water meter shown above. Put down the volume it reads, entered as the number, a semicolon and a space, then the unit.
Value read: 29.43; ft³
